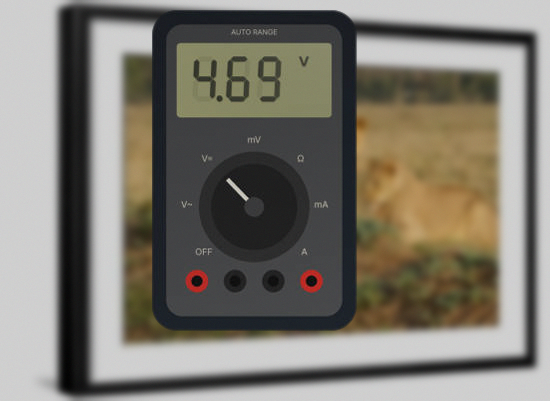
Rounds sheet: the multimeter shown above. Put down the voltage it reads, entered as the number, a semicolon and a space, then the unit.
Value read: 4.69; V
